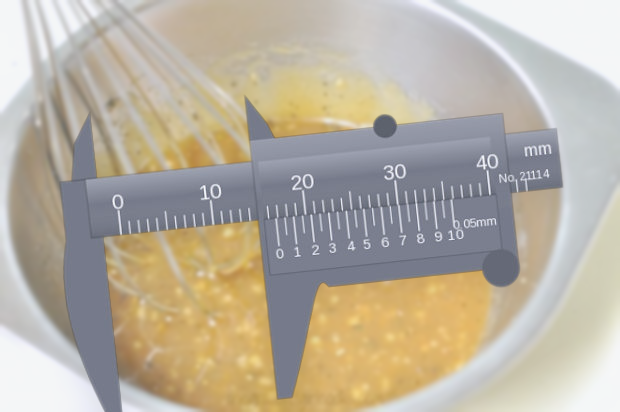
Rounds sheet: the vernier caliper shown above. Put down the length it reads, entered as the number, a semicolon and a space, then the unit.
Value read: 16.8; mm
